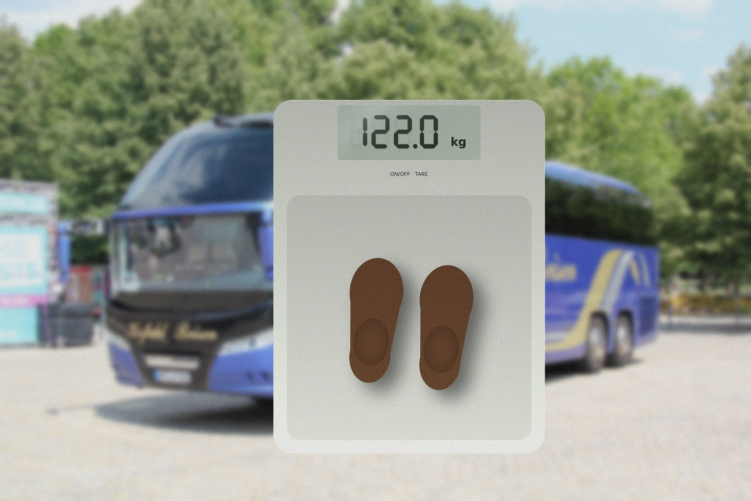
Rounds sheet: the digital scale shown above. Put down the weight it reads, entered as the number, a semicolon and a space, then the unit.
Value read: 122.0; kg
